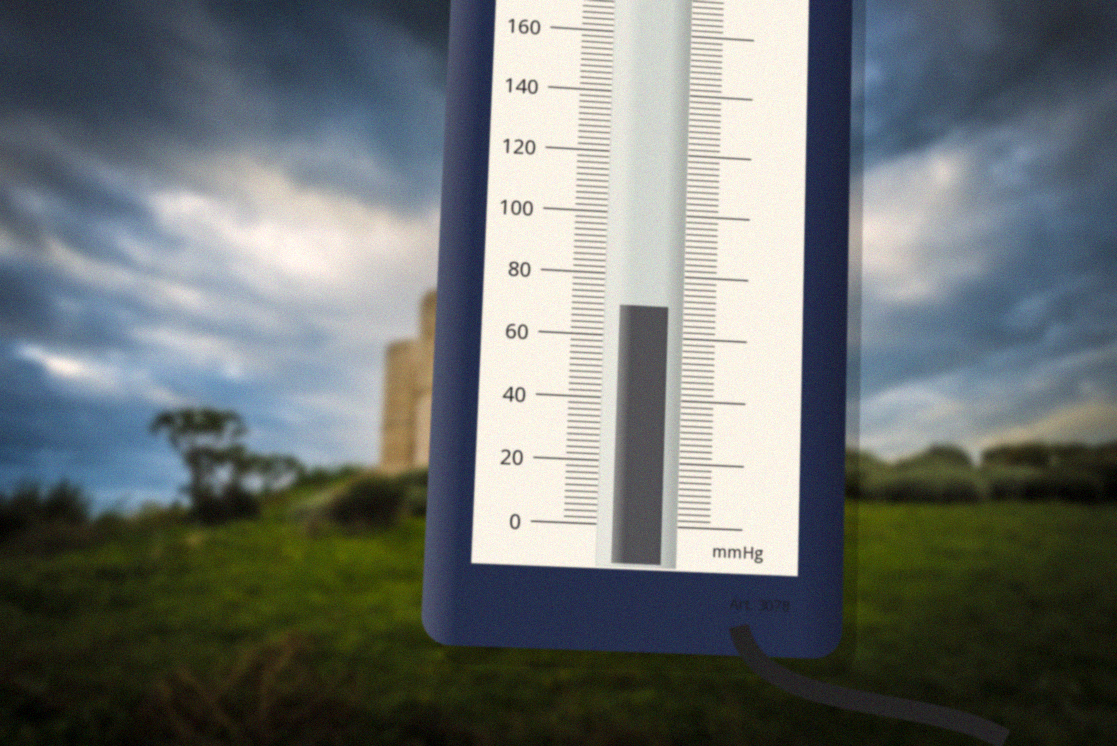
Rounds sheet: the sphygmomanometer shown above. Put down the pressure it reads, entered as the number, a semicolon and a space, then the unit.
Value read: 70; mmHg
